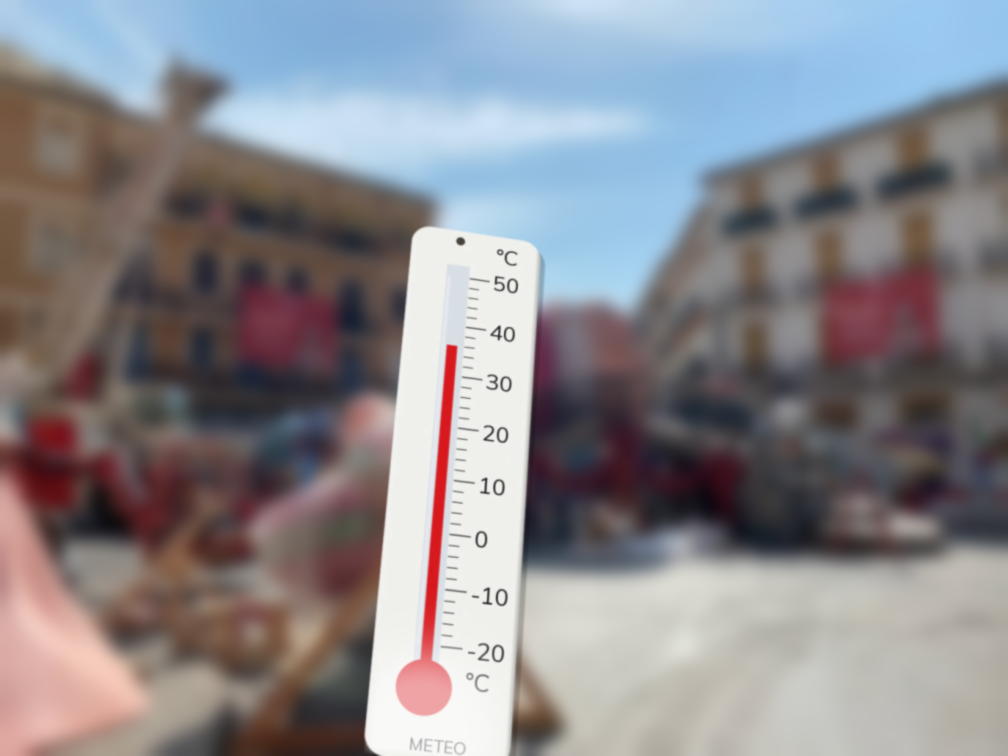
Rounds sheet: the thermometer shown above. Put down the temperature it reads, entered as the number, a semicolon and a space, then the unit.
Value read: 36; °C
